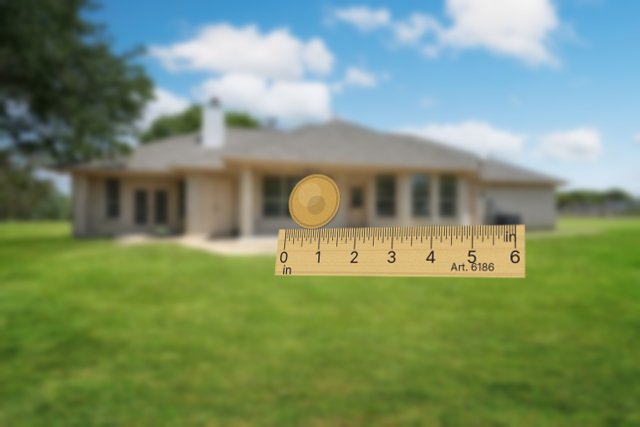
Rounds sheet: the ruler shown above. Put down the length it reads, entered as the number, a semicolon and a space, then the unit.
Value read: 1.5; in
